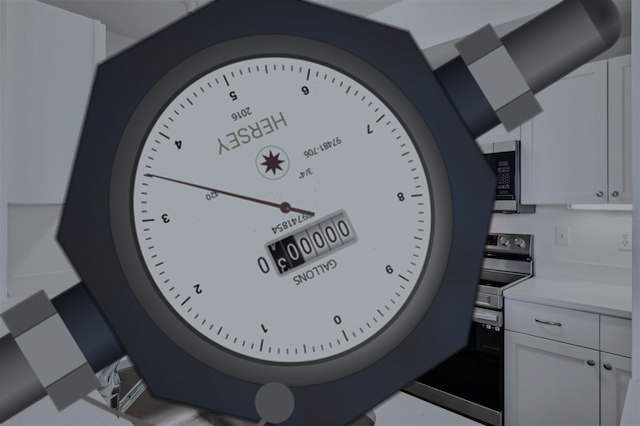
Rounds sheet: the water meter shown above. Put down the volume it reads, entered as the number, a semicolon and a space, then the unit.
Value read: 33.5; gal
